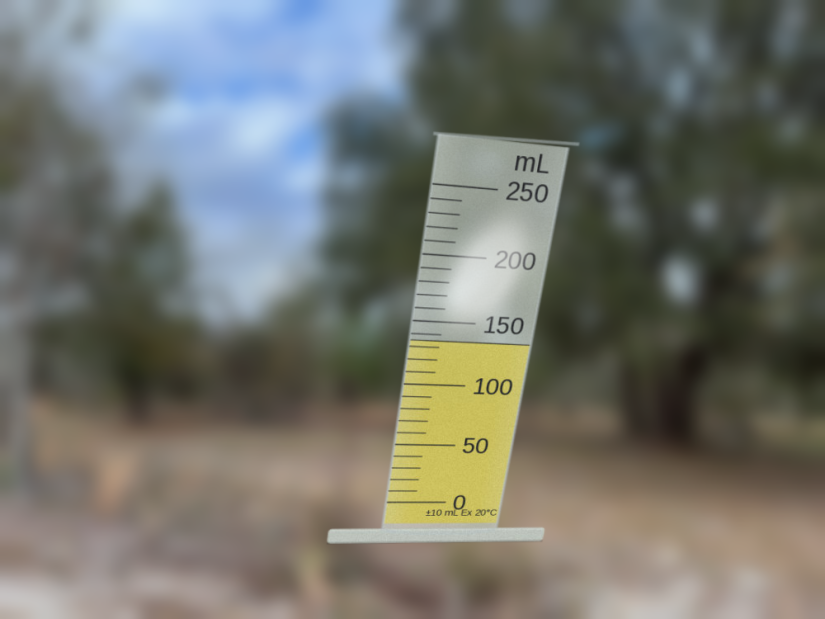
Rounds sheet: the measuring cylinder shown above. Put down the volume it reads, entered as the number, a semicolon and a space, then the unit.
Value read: 135; mL
